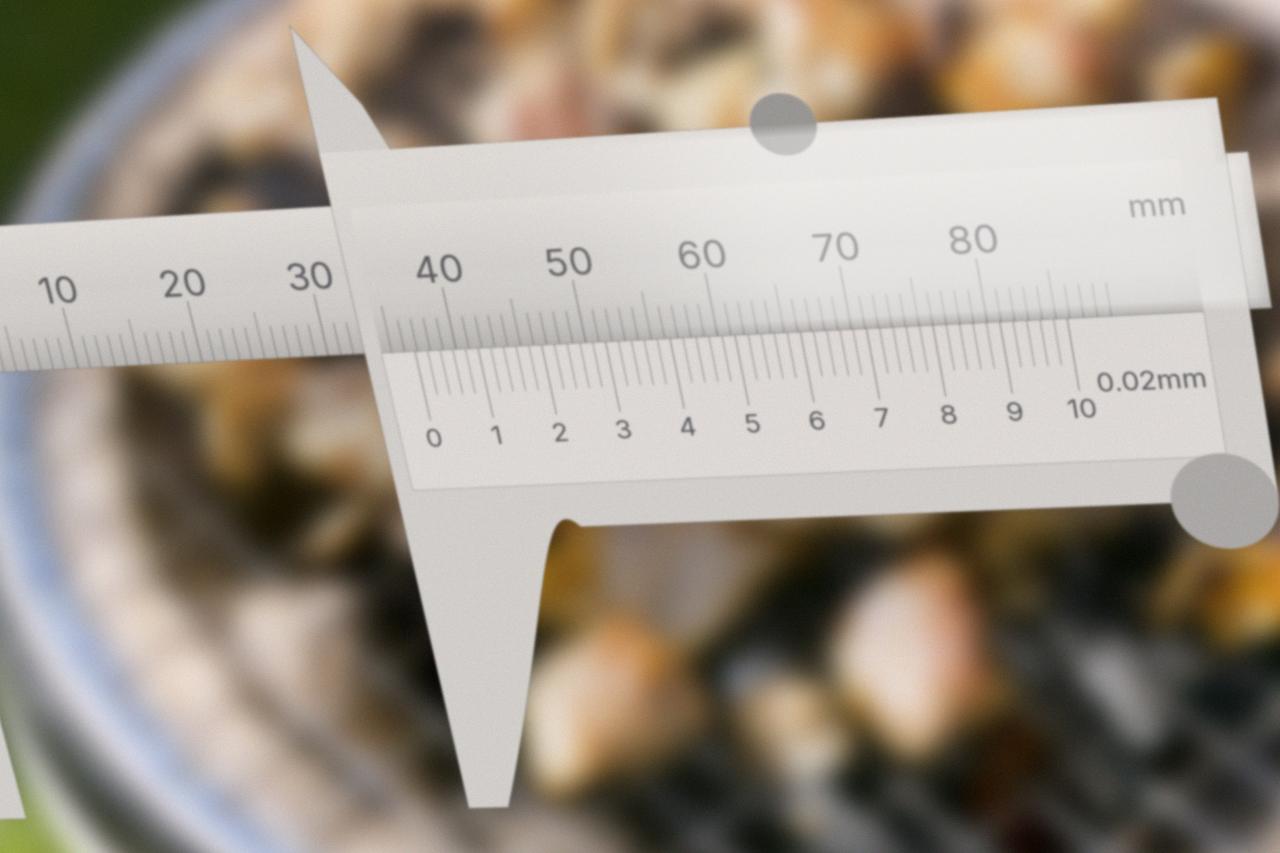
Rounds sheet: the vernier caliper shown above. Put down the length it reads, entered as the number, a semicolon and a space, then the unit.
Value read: 36.8; mm
